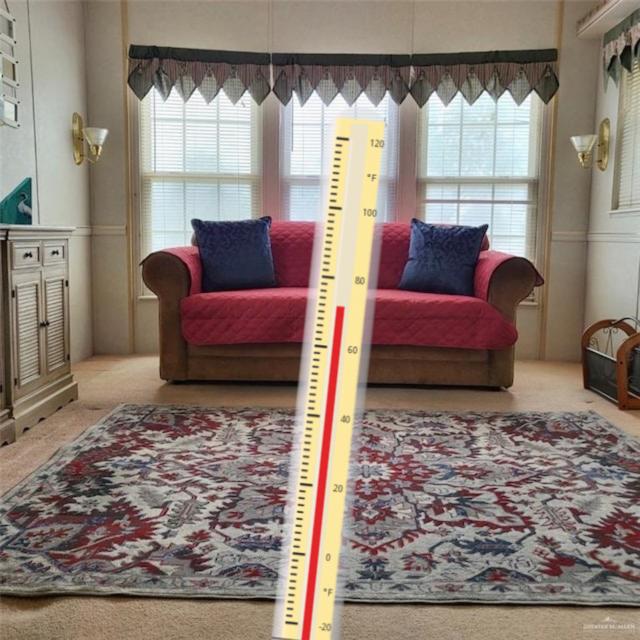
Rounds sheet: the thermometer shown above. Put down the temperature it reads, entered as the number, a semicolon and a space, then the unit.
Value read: 72; °F
